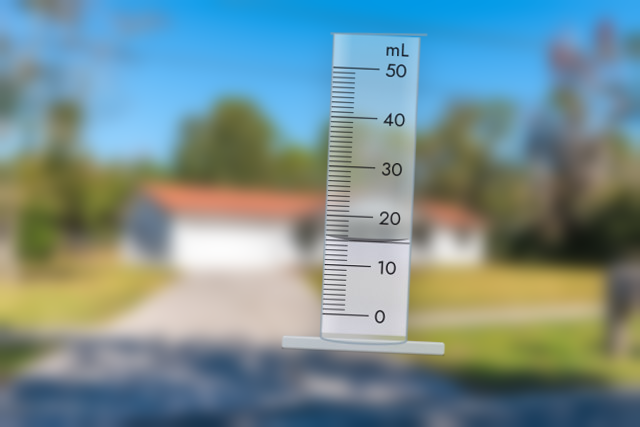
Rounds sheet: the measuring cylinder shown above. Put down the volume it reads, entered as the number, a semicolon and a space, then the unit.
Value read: 15; mL
